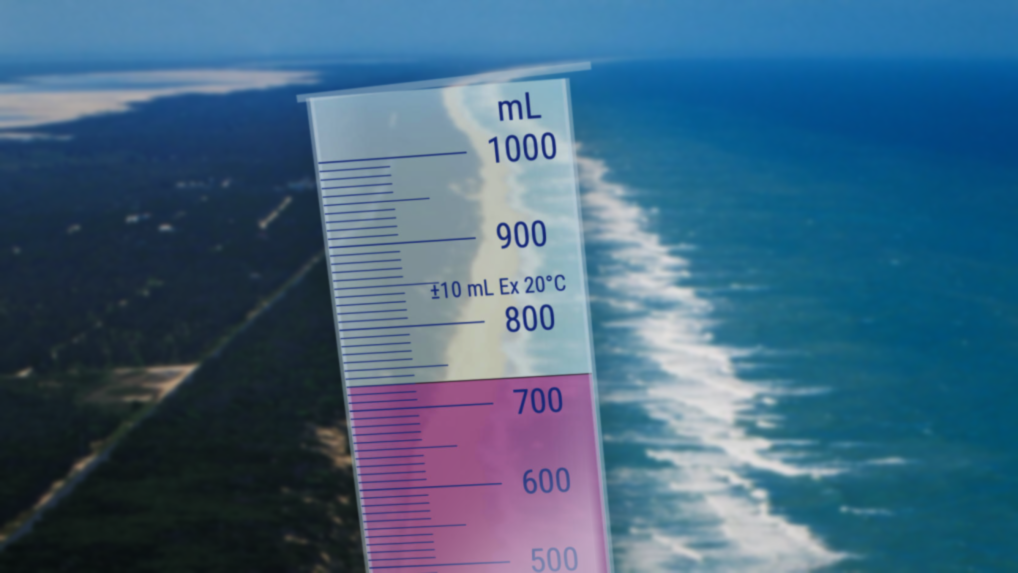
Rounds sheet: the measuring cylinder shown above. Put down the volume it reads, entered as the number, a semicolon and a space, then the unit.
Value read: 730; mL
